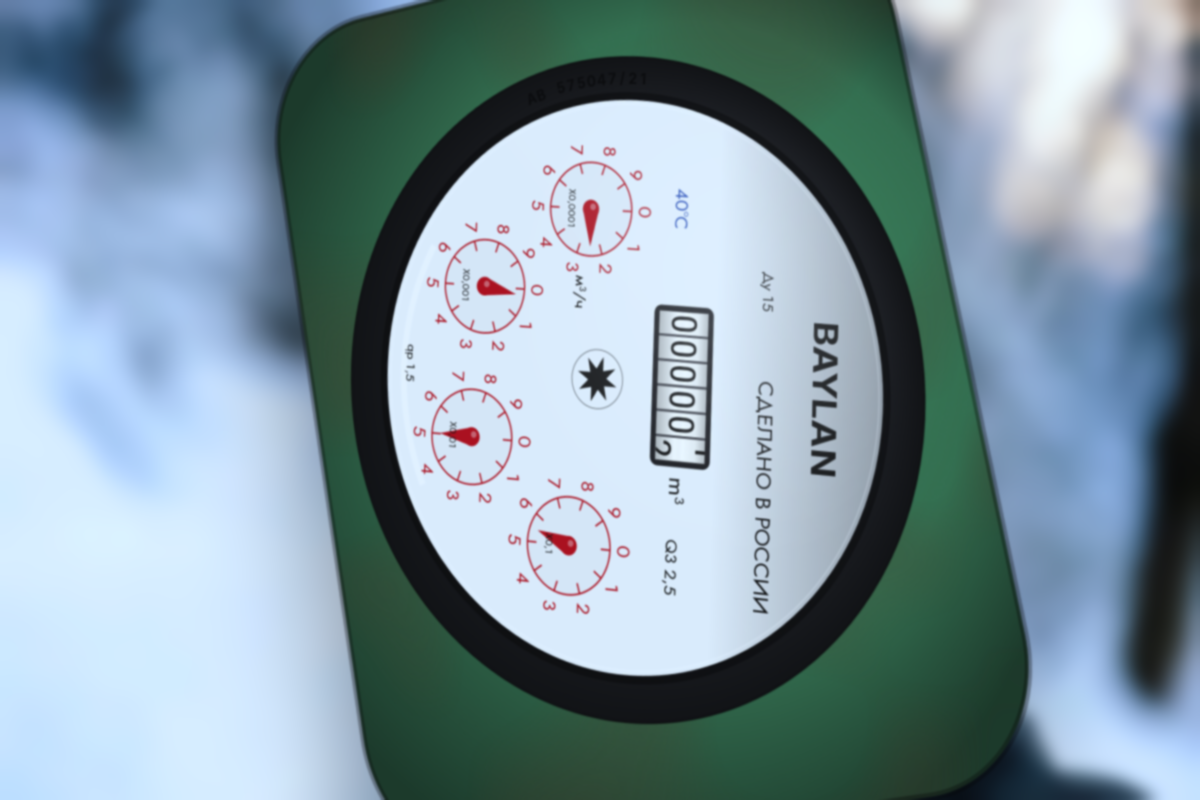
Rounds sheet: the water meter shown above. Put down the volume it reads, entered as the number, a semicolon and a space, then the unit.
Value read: 1.5502; m³
